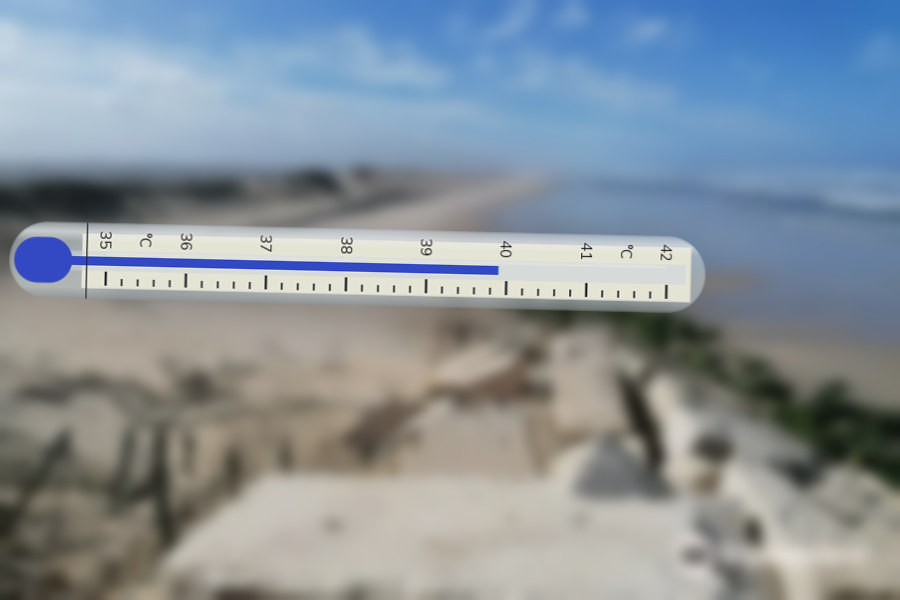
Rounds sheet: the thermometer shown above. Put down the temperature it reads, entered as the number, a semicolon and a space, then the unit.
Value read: 39.9; °C
